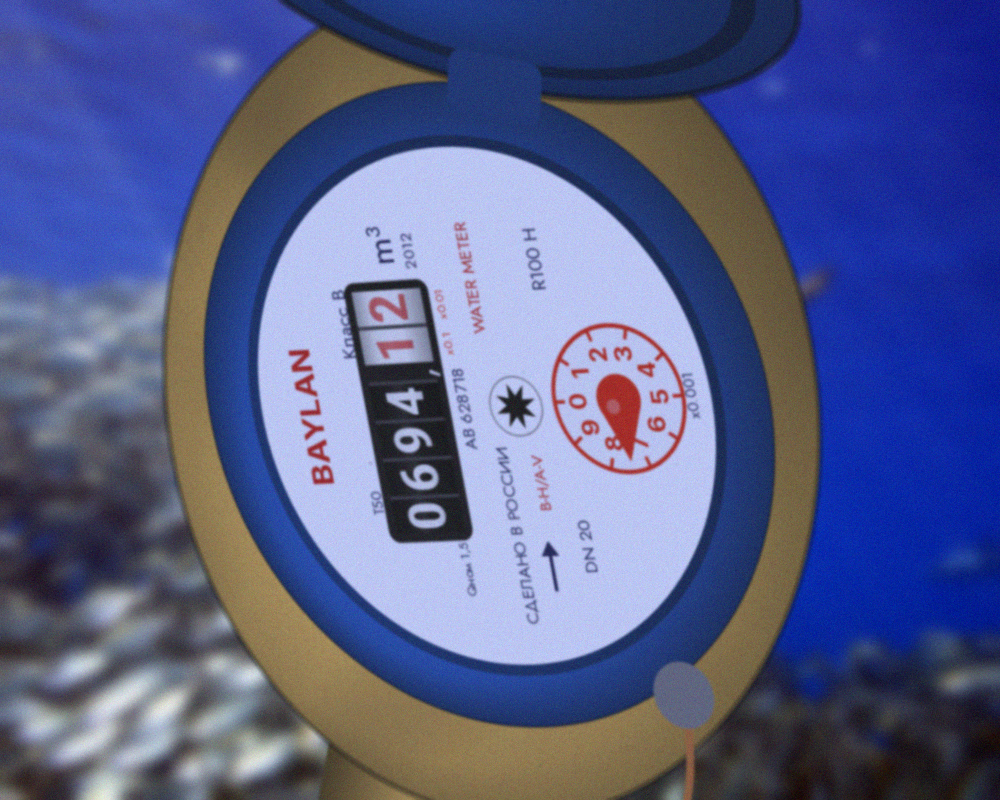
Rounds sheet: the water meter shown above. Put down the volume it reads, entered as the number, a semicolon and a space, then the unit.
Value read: 694.127; m³
